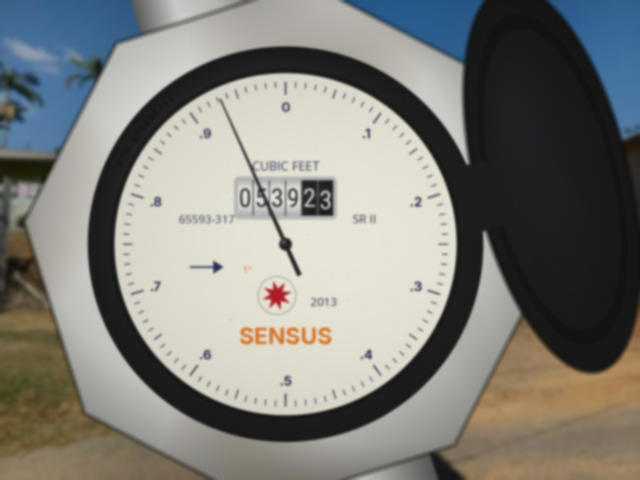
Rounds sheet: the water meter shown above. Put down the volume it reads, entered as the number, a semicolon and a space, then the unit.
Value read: 53922.93; ft³
